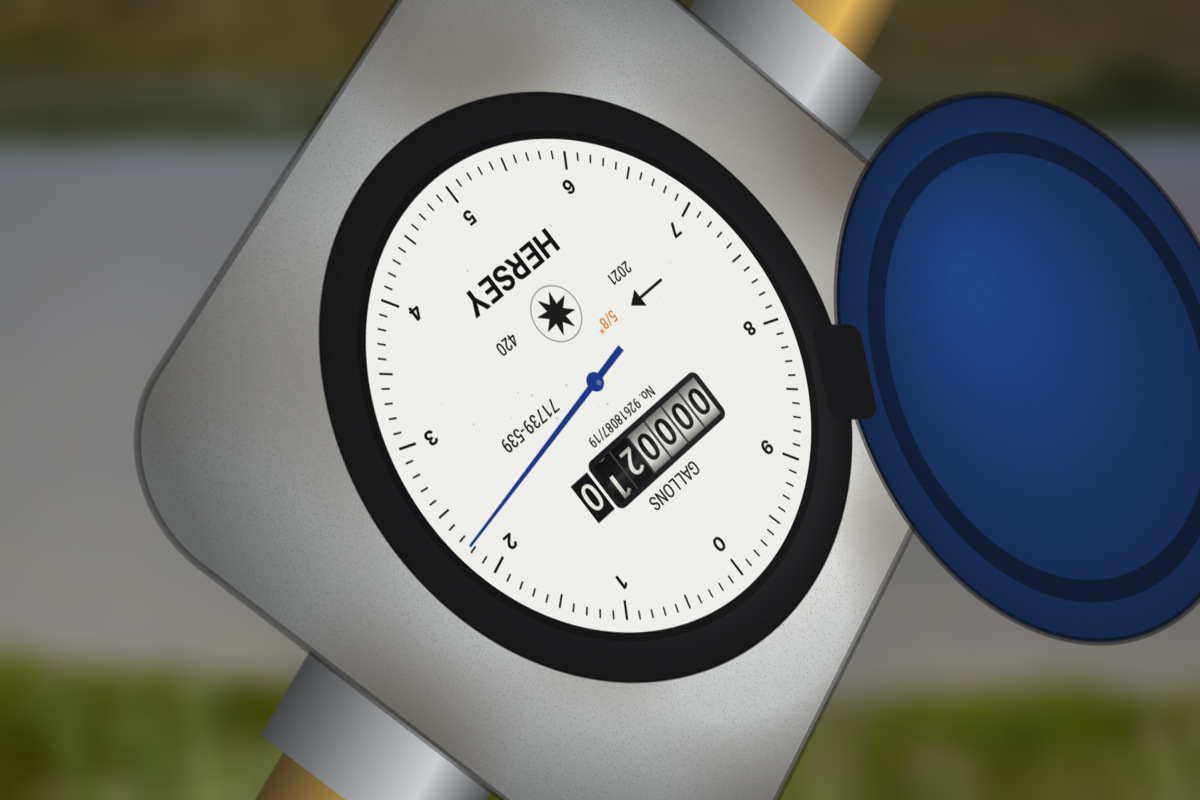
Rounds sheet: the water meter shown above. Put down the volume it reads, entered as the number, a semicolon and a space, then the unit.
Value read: 212.2; gal
